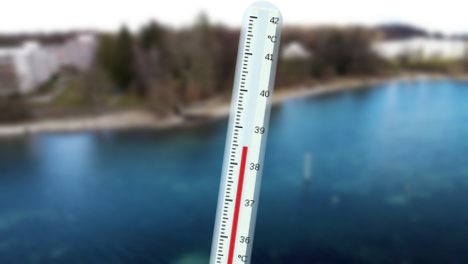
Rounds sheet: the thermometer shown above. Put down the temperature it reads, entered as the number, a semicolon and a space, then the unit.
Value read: 38.5; °C
